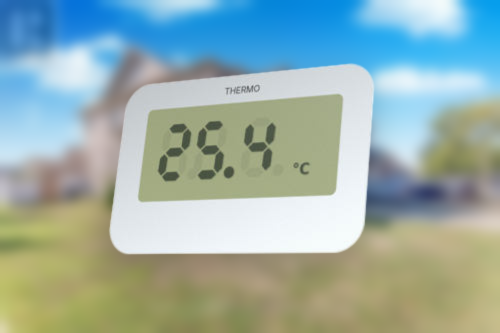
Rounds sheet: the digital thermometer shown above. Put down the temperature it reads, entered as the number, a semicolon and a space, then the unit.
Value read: 25.4; °C
